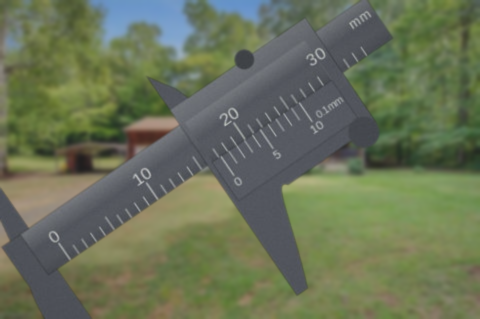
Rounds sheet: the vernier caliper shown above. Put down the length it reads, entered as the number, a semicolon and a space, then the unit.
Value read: 17.2; mm
